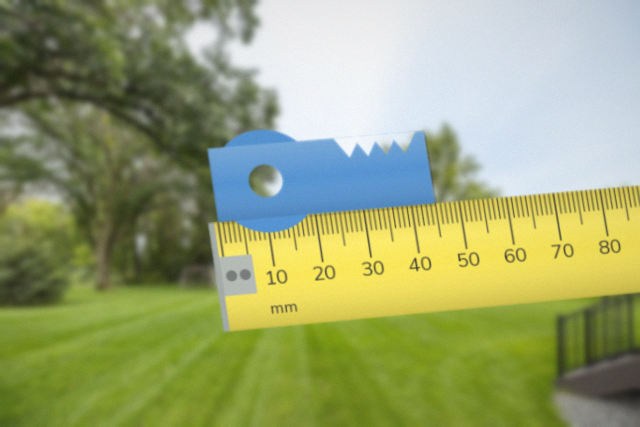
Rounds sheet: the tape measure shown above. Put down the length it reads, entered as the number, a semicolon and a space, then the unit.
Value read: 45; mm
